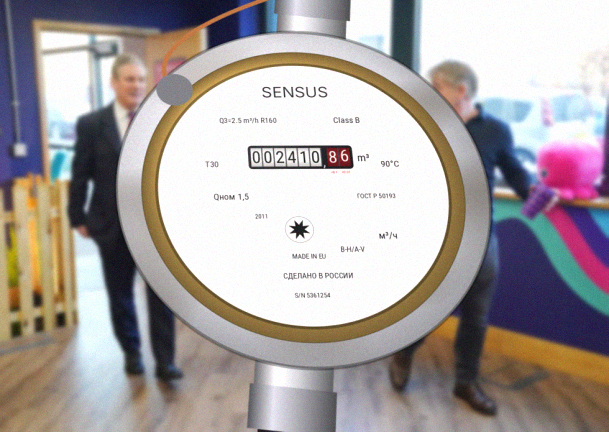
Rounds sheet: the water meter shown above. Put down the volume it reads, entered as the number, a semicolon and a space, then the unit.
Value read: 2410.86; m³
